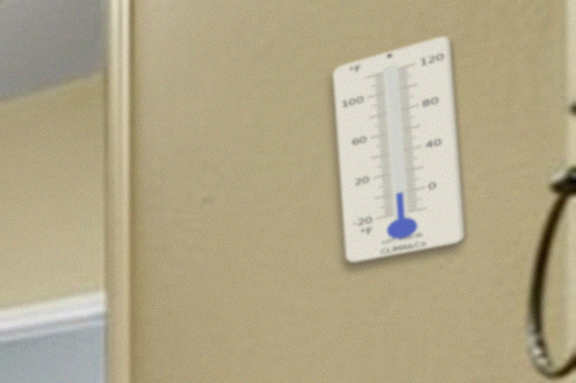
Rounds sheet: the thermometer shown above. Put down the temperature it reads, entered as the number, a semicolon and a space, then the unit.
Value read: 0; °F
